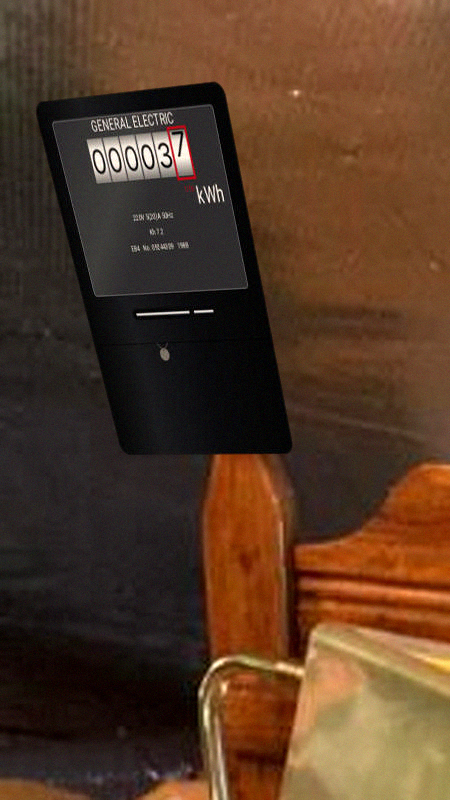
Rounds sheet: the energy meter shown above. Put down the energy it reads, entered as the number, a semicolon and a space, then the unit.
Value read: 3.7; kWh
